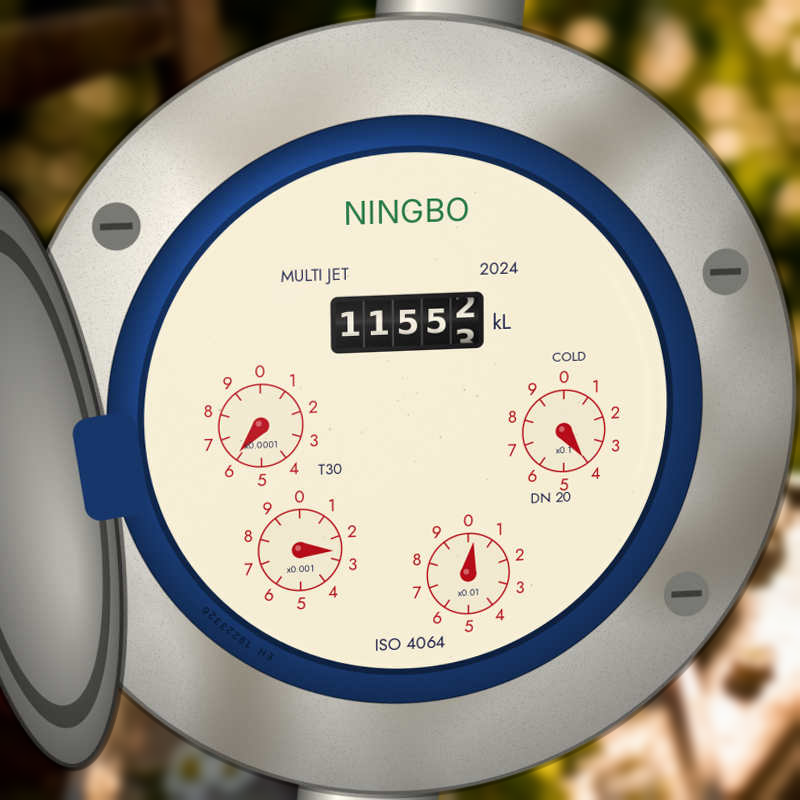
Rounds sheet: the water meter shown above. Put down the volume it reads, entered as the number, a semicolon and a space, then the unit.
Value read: 11552.4026; kL
